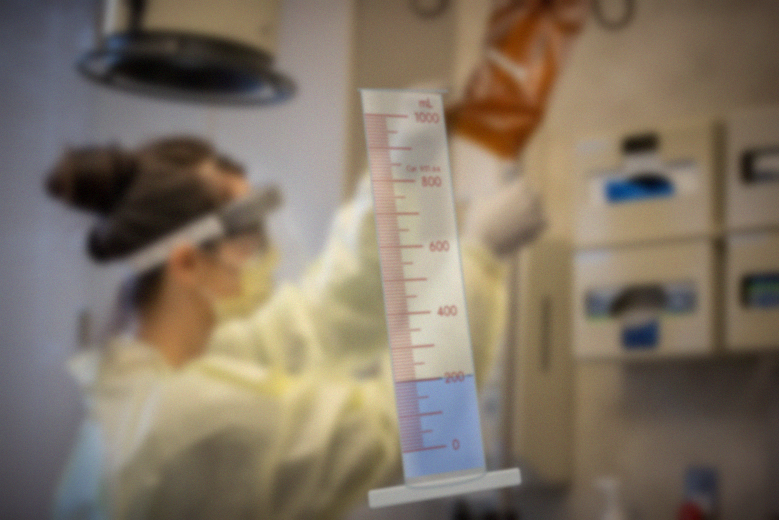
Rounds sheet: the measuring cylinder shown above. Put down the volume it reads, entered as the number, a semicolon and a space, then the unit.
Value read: 200; mL
